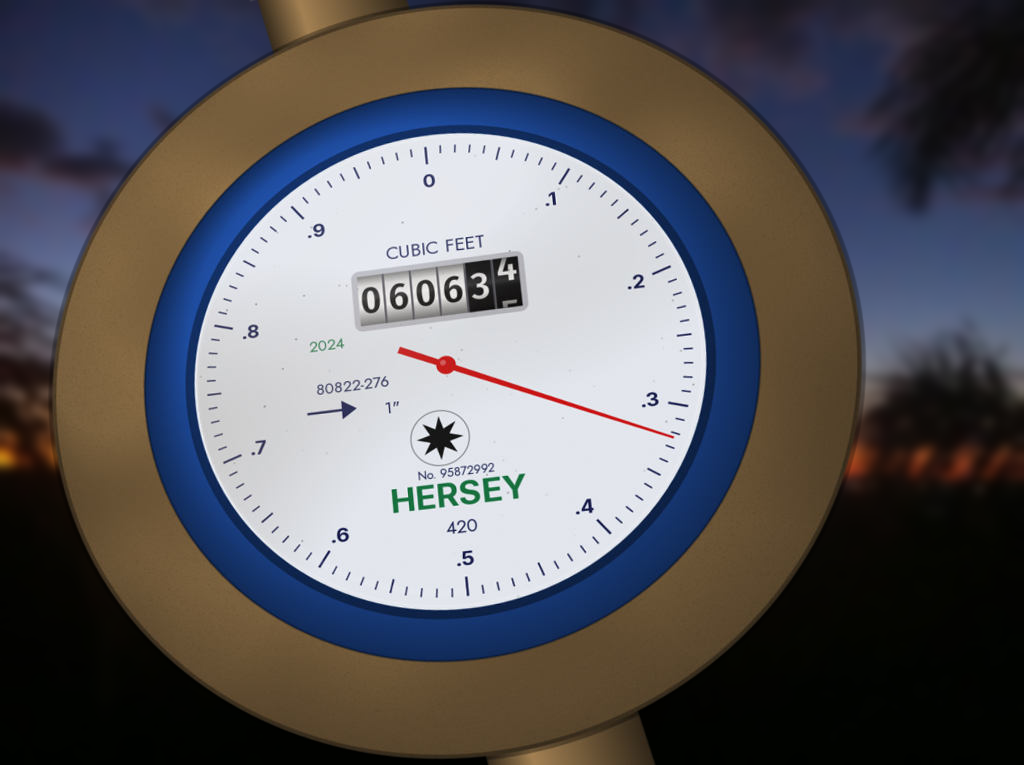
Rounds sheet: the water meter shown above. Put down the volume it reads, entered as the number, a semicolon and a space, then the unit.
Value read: 60634.32; ft³
